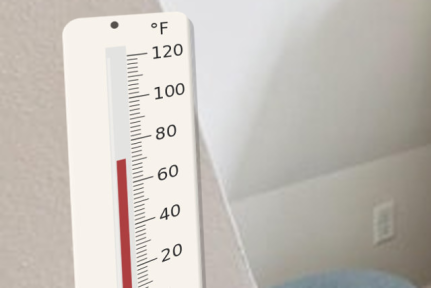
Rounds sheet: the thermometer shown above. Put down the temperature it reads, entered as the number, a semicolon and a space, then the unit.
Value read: 72; °F
